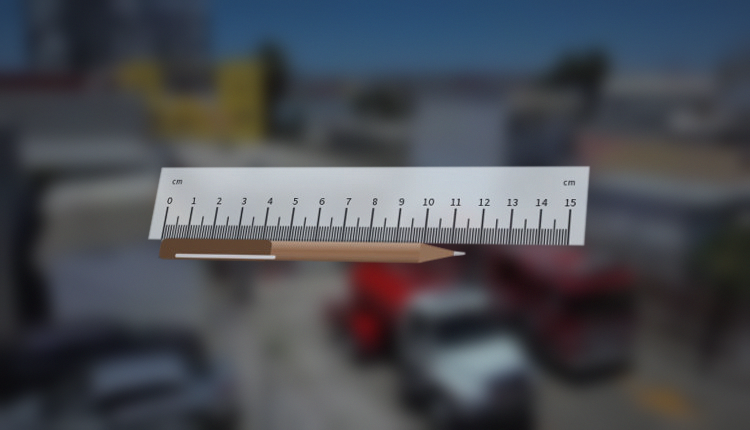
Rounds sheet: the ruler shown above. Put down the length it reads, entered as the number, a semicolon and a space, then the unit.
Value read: 11.5; cm
